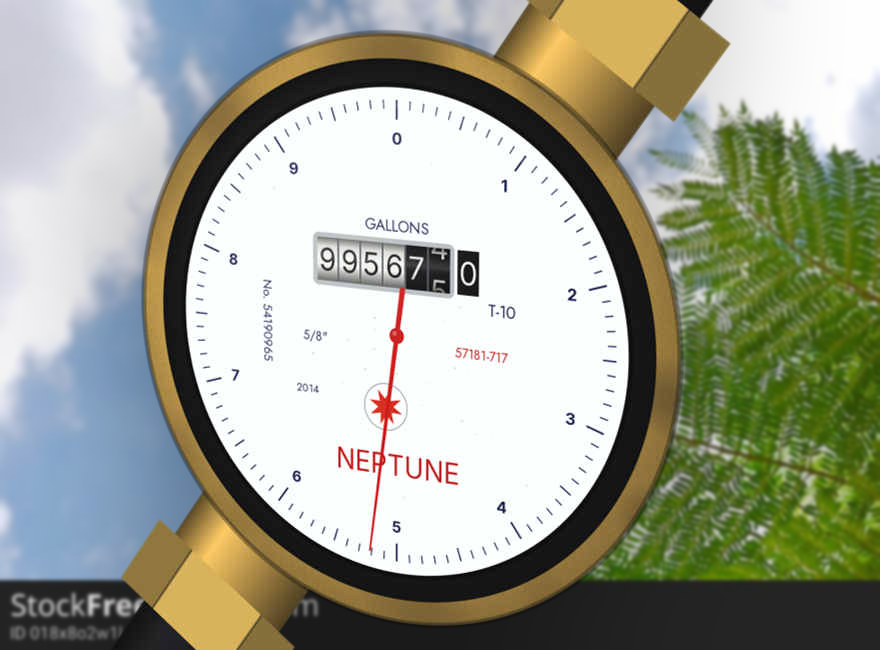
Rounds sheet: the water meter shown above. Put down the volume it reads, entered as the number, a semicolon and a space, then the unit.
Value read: 9956745.2; gal
